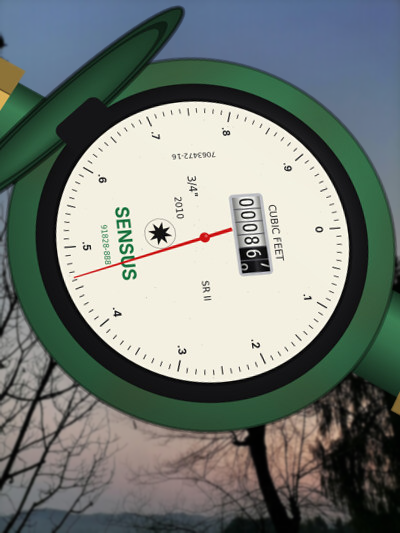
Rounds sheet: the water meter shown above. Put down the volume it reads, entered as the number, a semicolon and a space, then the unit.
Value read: 867.46; ft³
